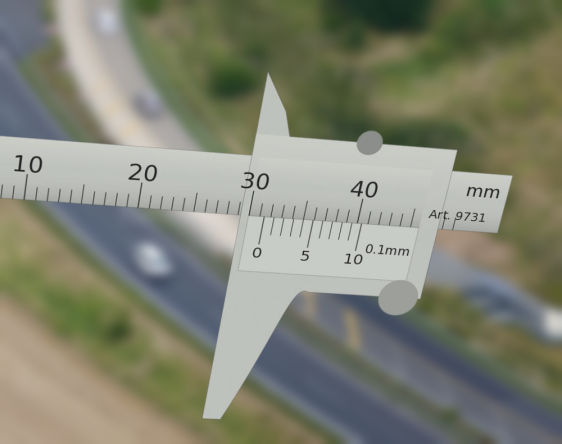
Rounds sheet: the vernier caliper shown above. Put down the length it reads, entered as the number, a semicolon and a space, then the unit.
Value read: 31.4; mm
